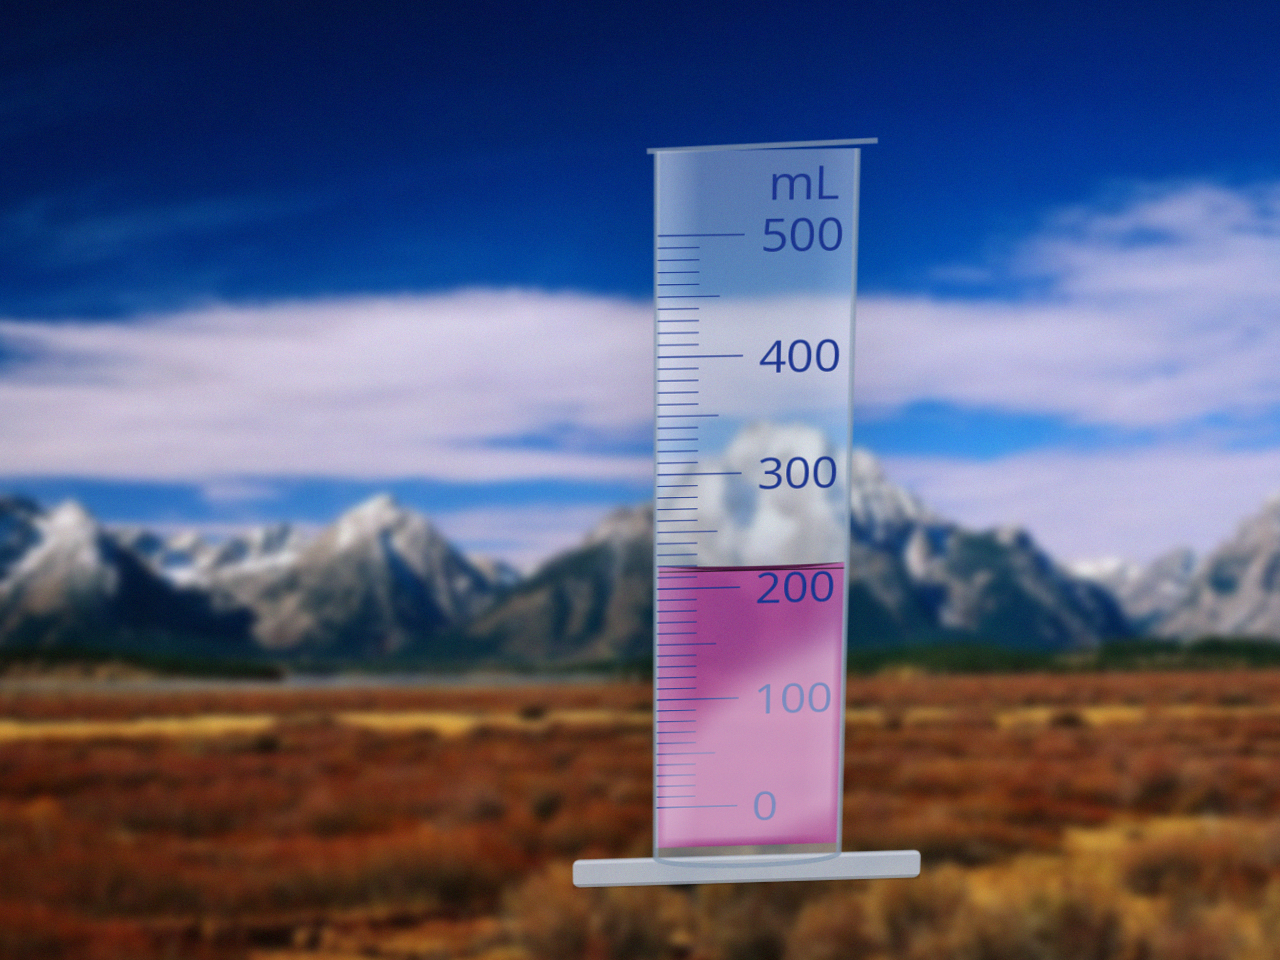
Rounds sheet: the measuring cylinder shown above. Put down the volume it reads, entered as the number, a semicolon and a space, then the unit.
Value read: 215; mL
